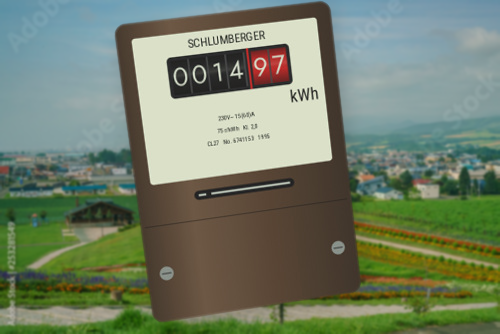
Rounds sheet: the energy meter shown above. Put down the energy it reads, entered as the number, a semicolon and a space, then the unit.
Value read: 14.97; kWh
